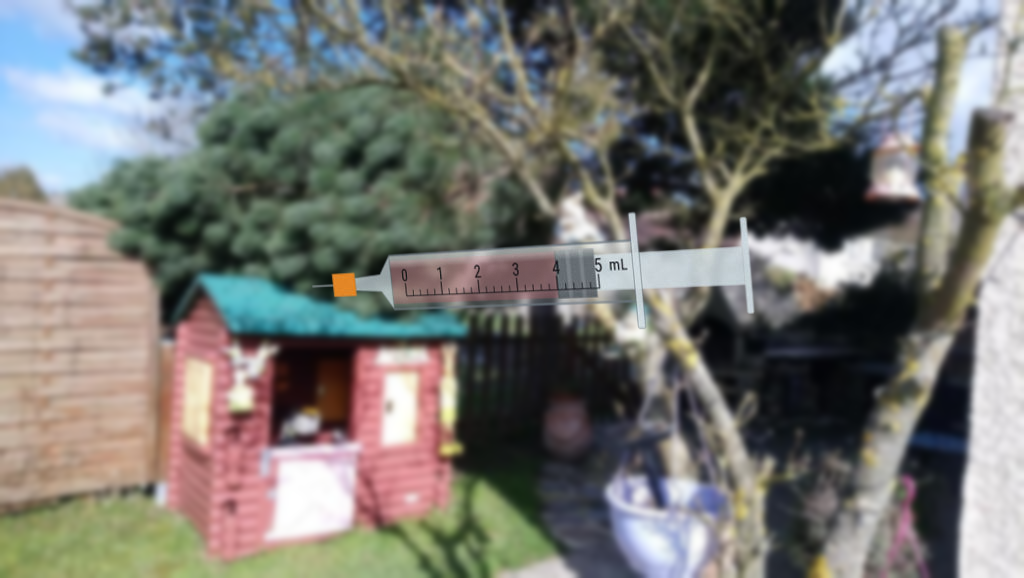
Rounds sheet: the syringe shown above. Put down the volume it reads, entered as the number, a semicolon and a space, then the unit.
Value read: 4; mL
